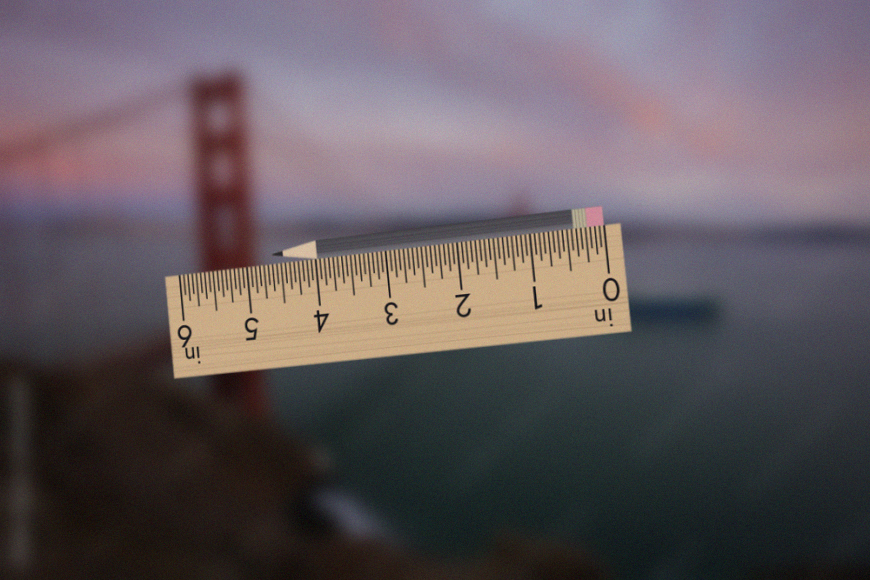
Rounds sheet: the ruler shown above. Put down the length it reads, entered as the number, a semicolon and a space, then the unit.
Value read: 4.625; in
